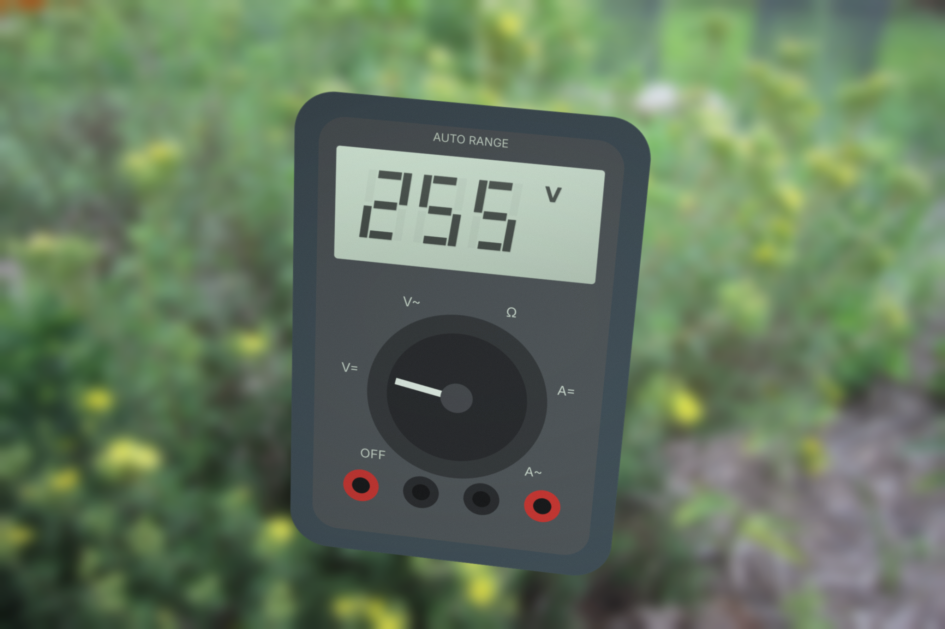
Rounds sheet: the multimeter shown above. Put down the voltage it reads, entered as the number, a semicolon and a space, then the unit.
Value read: 255; V
